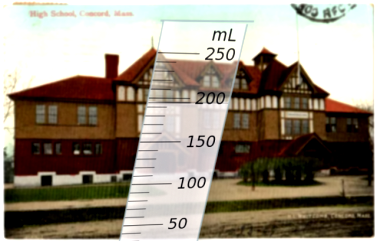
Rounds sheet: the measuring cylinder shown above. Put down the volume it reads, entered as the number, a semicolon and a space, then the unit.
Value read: 195; mL
